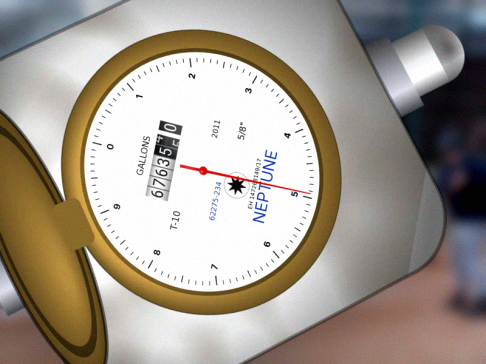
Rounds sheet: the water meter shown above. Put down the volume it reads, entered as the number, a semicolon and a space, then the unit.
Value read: 6763544.9; gal
